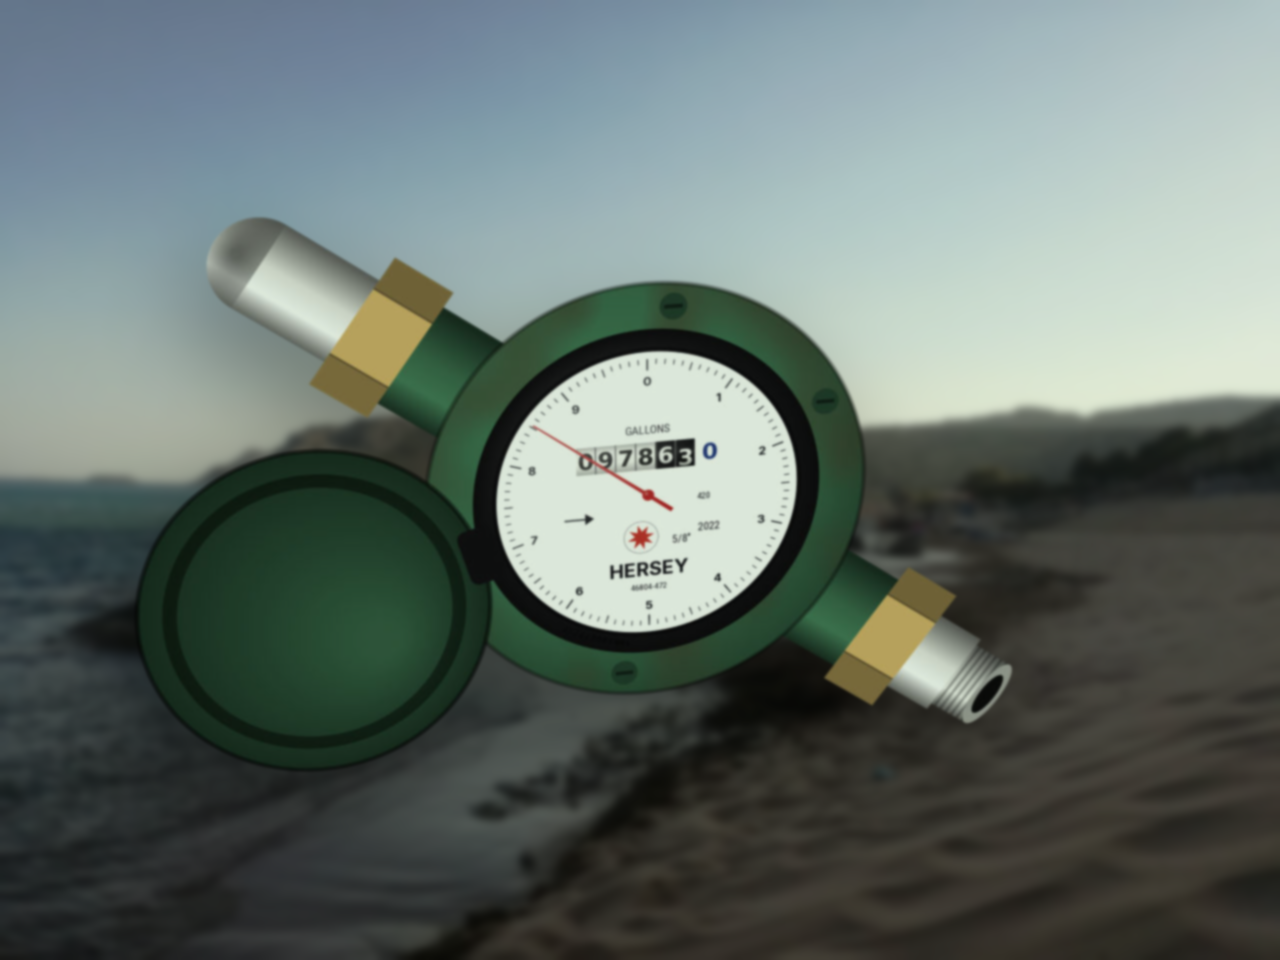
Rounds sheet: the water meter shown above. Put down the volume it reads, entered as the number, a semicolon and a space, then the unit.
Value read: 978628.5; gal
